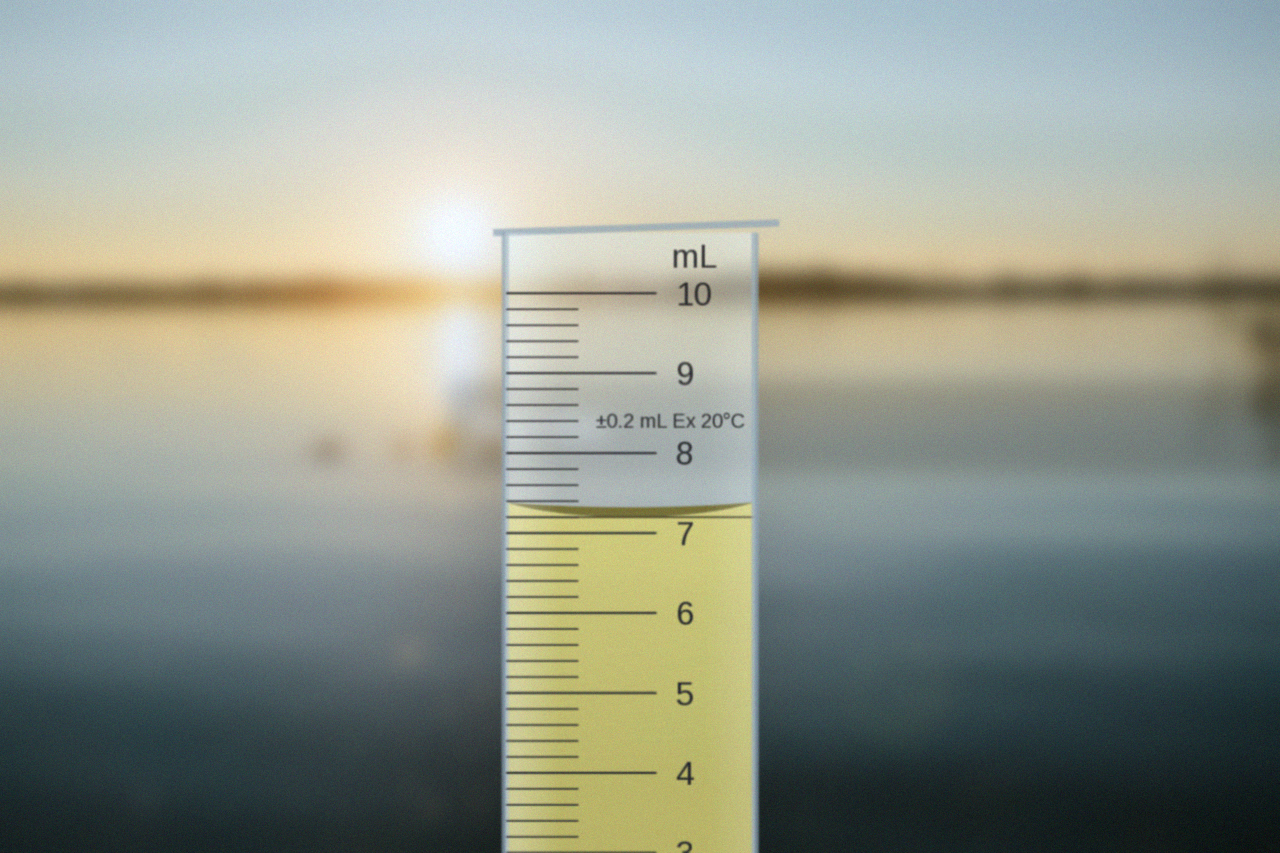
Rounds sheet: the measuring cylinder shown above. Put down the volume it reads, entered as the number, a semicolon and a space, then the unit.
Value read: 7.2; mL
